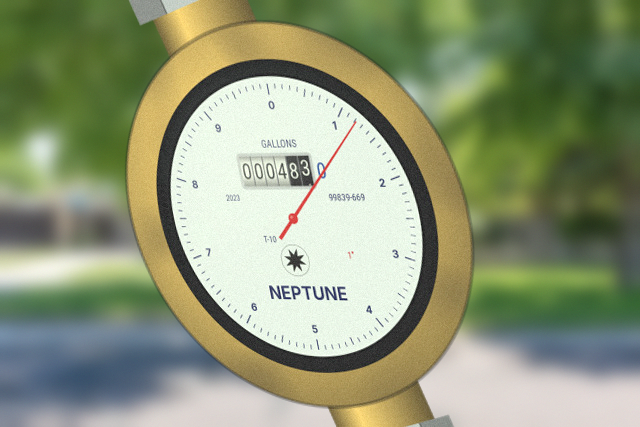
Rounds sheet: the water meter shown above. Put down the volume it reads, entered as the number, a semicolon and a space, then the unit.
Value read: 4831.2; gal
